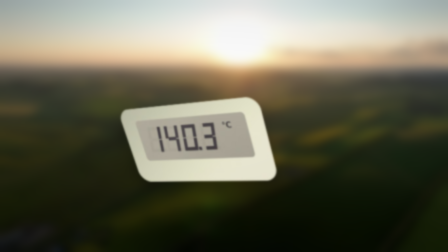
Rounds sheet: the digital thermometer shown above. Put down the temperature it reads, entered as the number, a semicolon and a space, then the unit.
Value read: 140.3; °C
